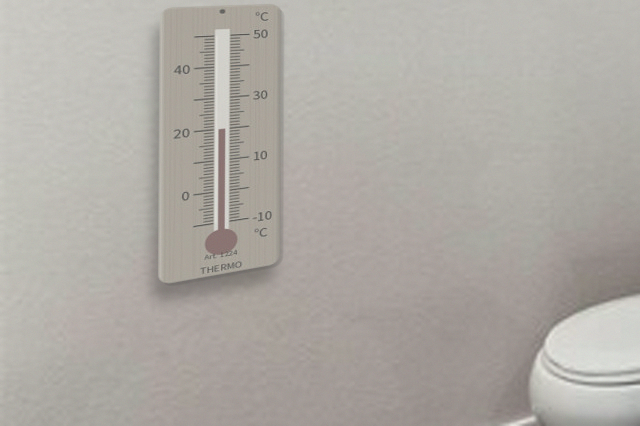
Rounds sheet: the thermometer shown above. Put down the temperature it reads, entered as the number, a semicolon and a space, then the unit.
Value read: 20; °C
